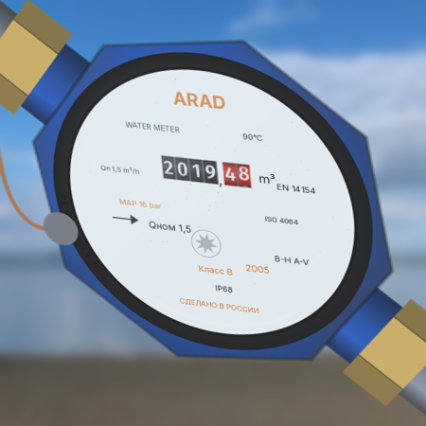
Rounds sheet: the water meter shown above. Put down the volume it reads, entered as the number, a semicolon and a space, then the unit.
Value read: 2019.48; m³
